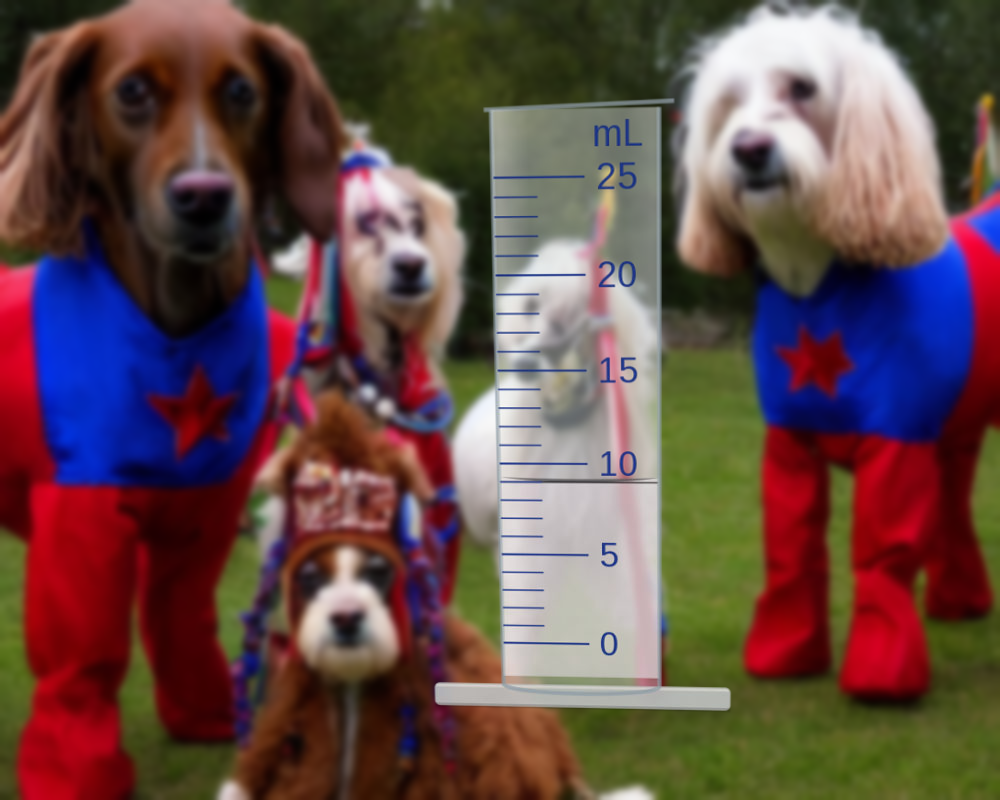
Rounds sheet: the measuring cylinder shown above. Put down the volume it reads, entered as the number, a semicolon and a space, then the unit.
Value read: 9; mL
